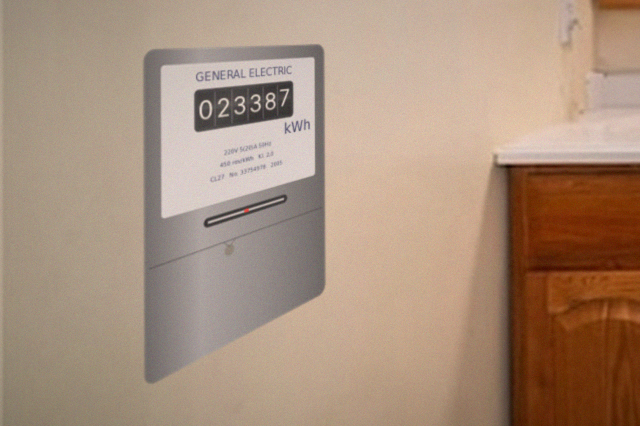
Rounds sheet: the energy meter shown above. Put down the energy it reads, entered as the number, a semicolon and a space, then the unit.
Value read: 23387; kWh
